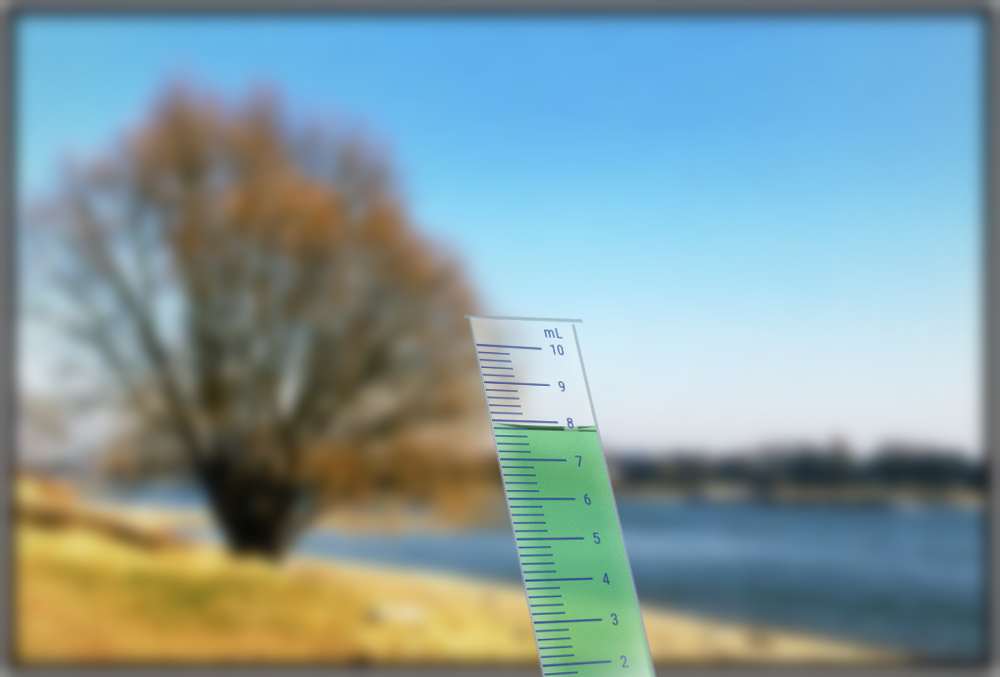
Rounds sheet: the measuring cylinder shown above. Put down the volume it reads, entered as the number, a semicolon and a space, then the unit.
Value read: 7.8; mL
